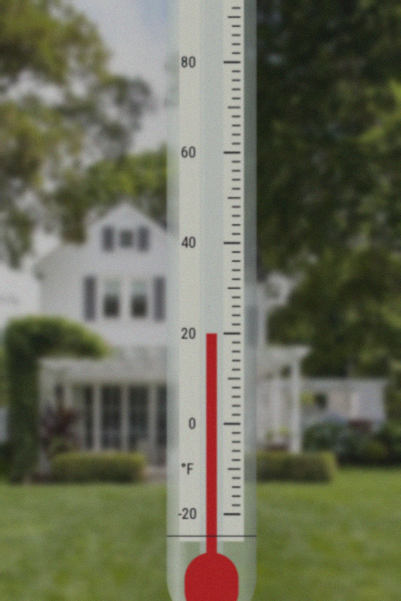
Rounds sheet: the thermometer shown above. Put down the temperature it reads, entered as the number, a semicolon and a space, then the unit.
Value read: 20; °F
